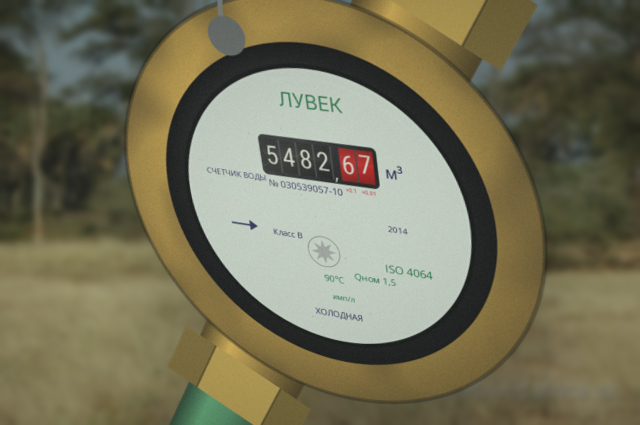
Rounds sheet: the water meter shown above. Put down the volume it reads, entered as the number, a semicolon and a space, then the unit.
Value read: 5482.67; m³
